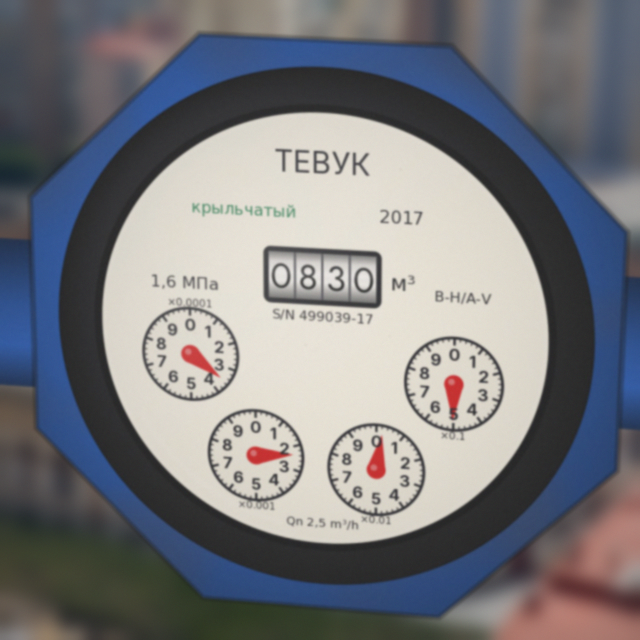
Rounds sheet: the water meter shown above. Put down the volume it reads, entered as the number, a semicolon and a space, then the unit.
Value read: 830.5023; m³
